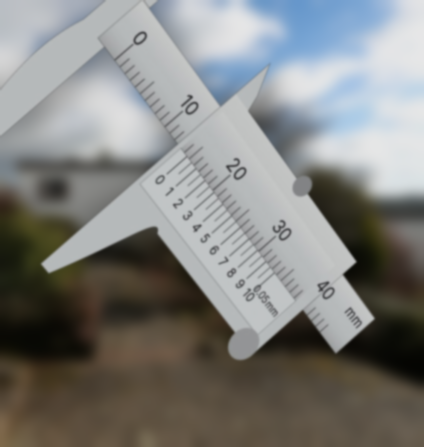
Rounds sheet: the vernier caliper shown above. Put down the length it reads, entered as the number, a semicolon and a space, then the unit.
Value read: 14.6; mm
